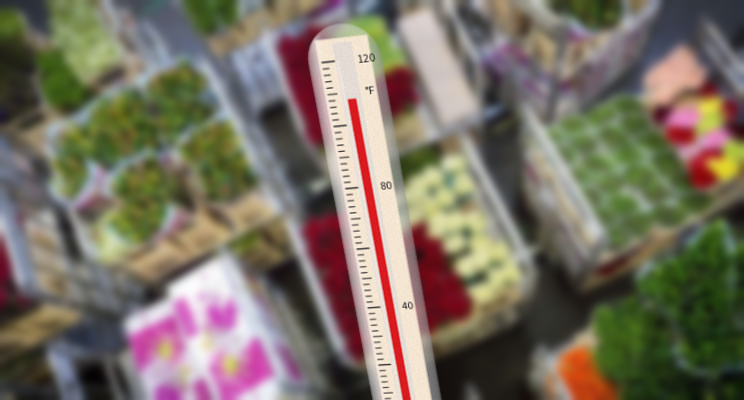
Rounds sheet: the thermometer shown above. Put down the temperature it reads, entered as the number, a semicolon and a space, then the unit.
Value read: 108; °F
